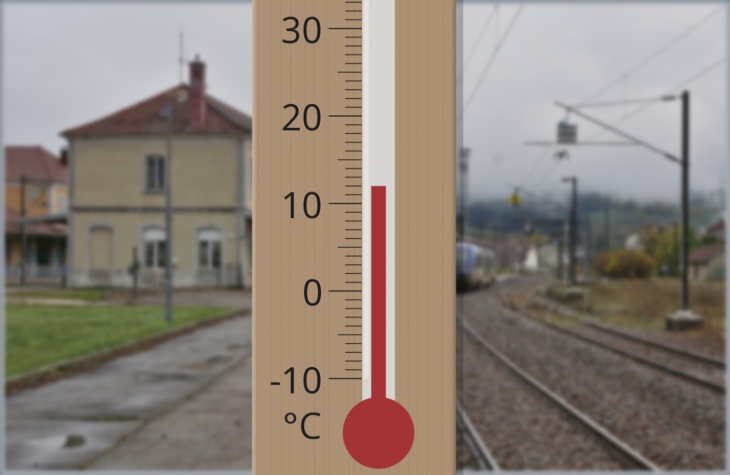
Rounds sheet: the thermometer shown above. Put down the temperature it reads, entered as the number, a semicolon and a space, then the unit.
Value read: 12; °C
